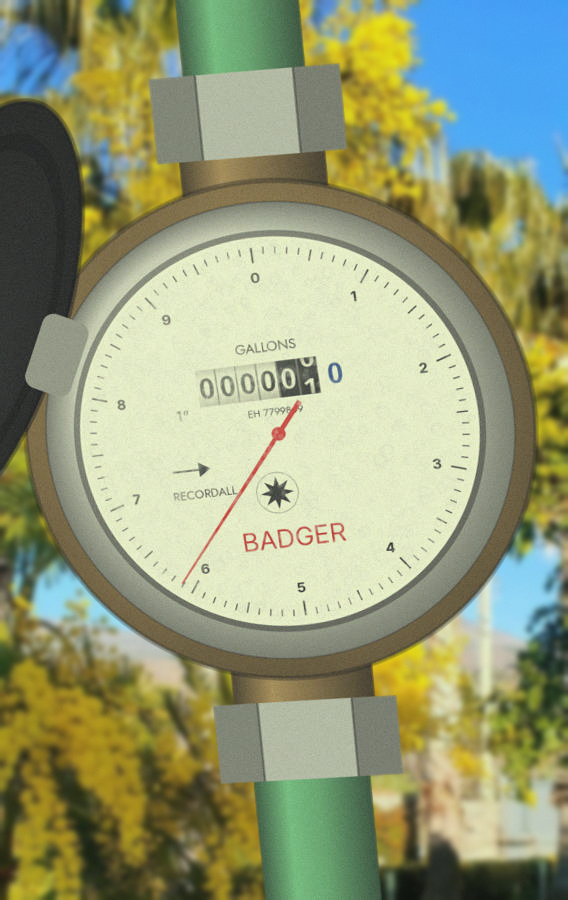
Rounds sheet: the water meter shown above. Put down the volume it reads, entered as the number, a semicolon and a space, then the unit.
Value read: 6.1; gal
